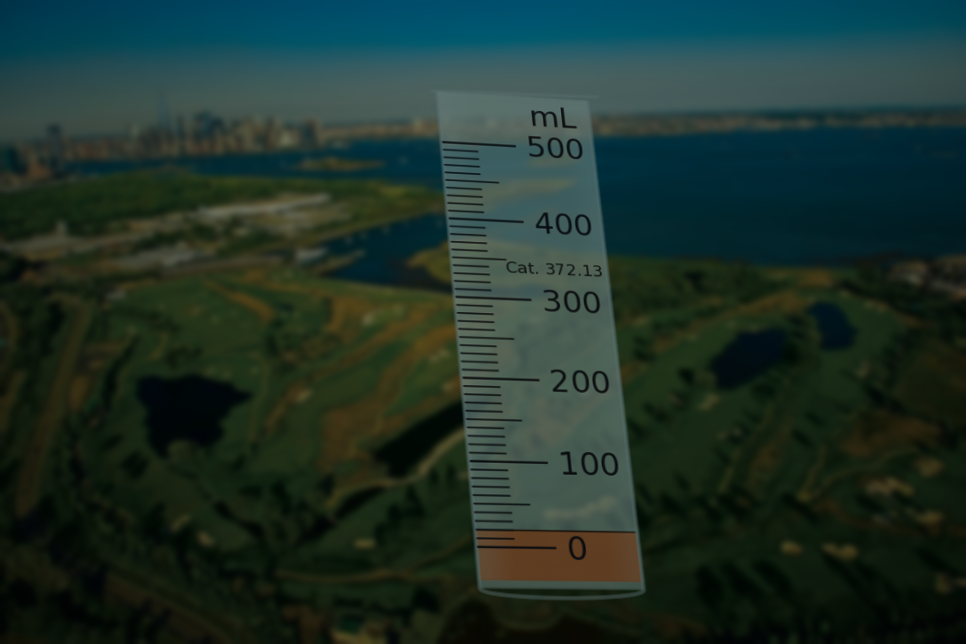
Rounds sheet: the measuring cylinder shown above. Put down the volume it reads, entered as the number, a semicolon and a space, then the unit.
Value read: 20; mL
